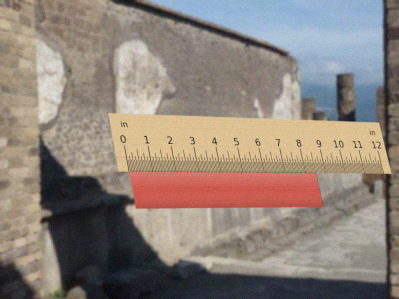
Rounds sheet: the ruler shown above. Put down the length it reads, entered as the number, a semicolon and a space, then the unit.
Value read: 8.5; in
